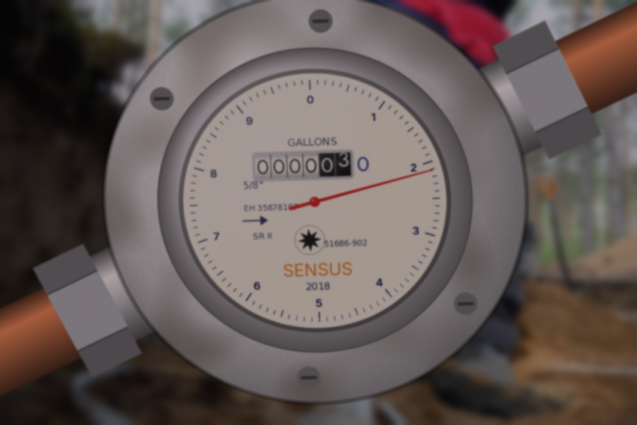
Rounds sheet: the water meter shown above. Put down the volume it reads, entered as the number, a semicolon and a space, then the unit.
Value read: 32.1; gal
